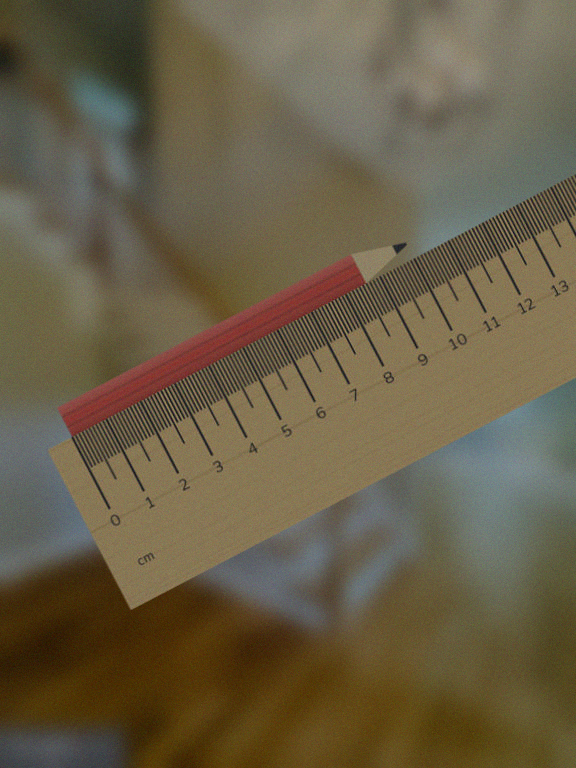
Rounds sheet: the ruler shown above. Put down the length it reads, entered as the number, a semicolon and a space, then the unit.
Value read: 10; cm
